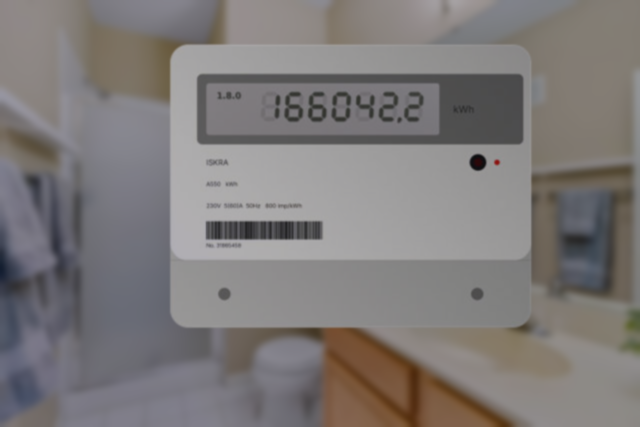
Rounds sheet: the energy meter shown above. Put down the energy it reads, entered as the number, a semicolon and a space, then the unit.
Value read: 166042.2; kWh
